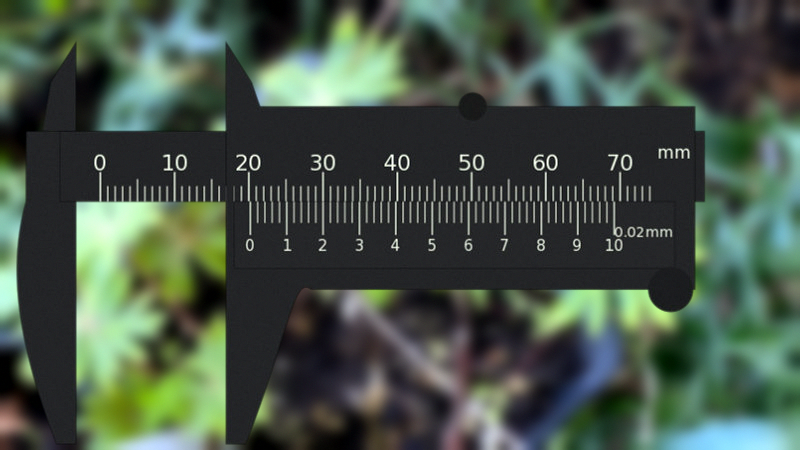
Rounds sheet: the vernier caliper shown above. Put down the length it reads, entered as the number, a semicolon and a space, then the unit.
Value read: 20.2; mm
